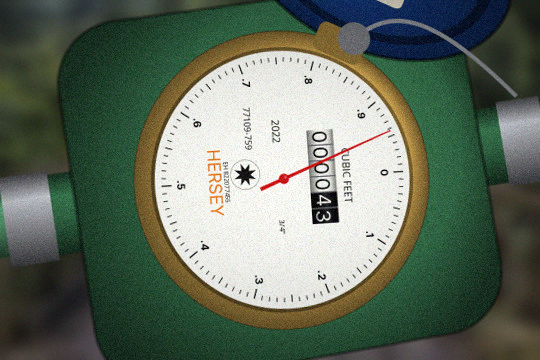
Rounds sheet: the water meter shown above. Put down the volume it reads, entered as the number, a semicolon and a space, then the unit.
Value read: 42.94; ft³
